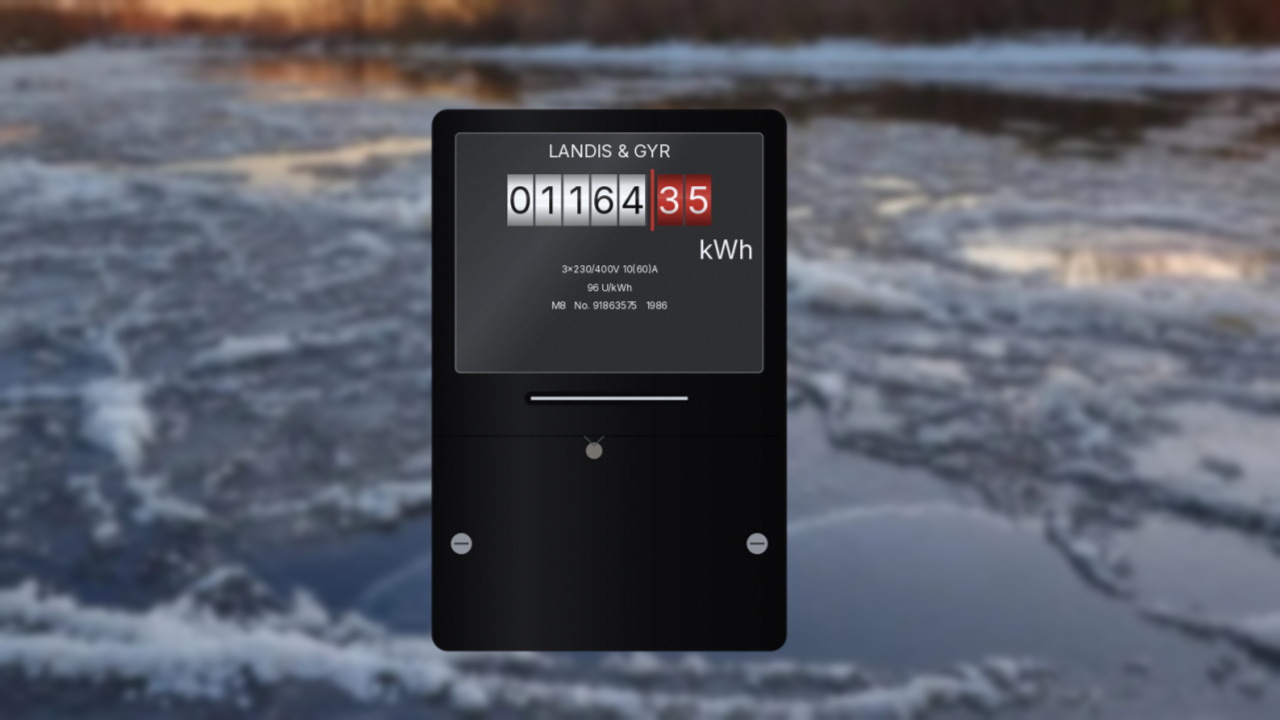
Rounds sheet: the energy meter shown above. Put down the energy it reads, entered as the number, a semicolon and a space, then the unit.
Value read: 1164.35; kWh
